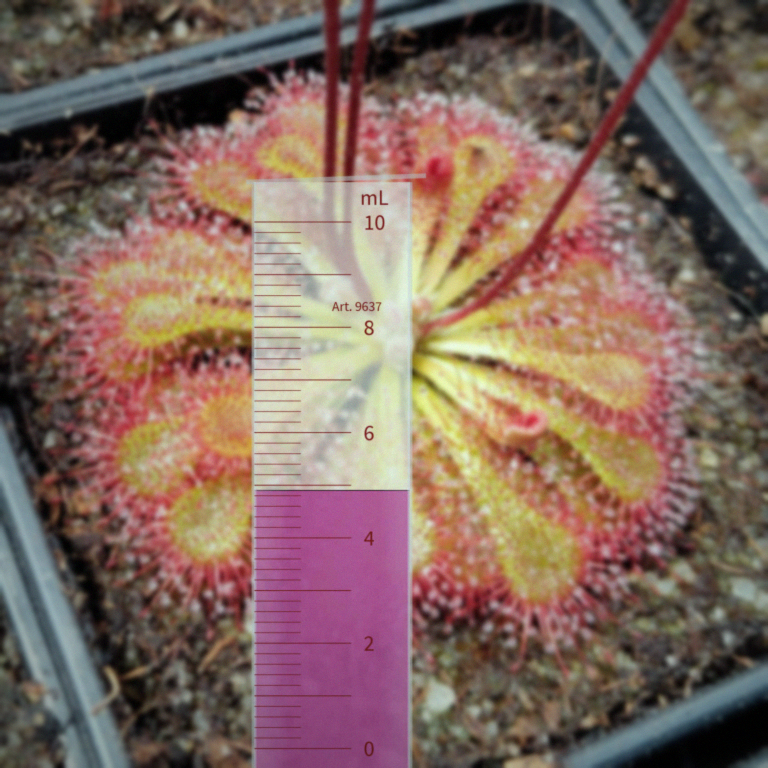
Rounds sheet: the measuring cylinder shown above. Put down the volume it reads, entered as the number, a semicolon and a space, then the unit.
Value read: 4.9; mL
